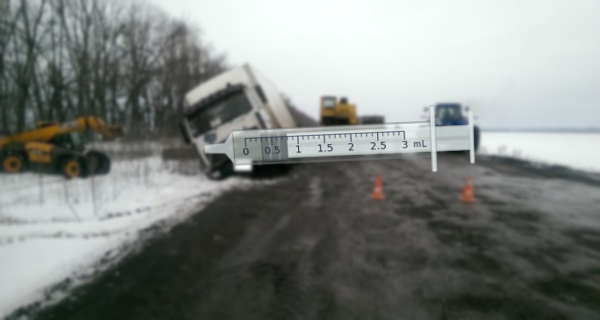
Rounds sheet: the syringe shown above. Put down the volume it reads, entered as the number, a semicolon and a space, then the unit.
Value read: 0.3; mL
